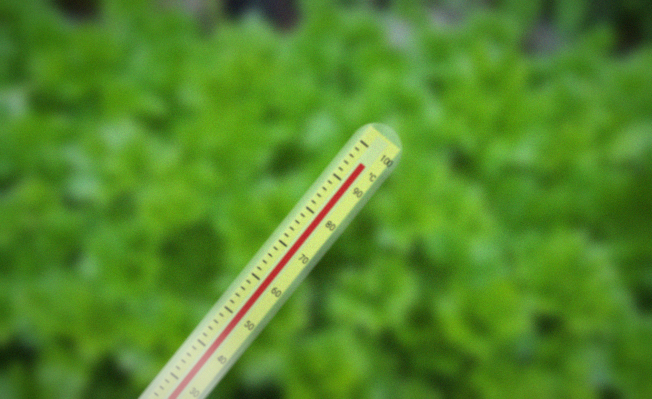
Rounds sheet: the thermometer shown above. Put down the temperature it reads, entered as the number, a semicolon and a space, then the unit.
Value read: 96; °C
